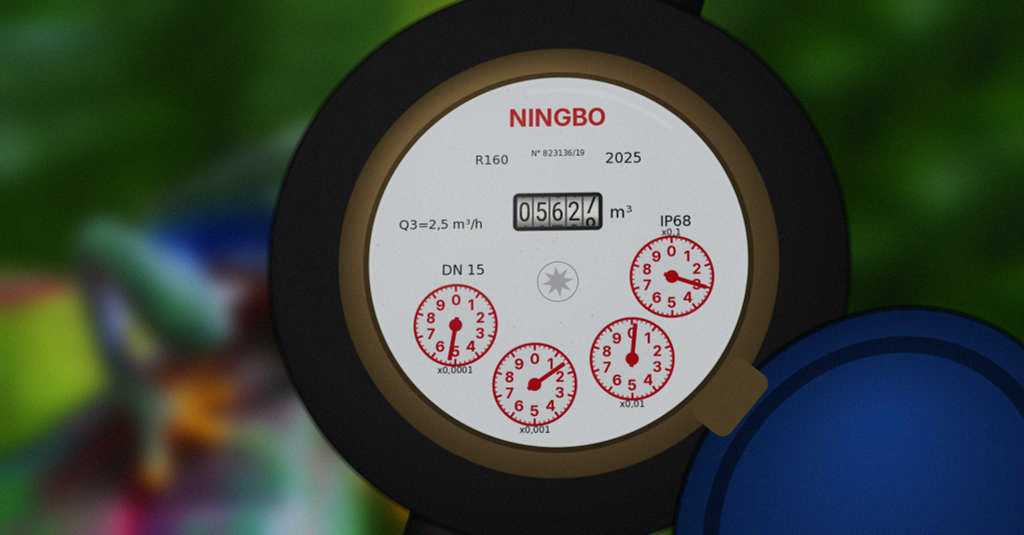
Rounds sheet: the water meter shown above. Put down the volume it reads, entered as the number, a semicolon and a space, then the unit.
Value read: 5627.3015; m³
